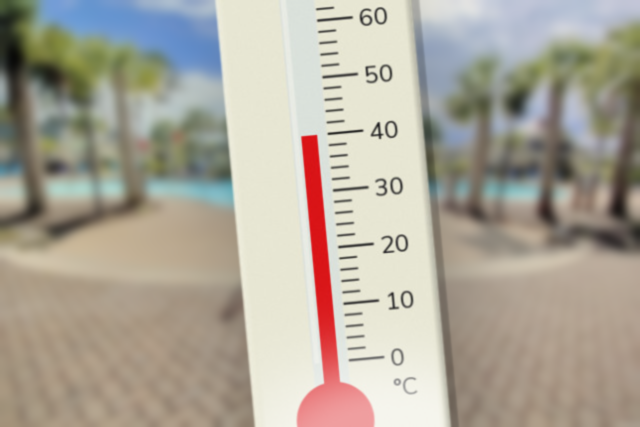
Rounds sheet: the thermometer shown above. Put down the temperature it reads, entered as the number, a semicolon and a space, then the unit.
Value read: 40; °C
